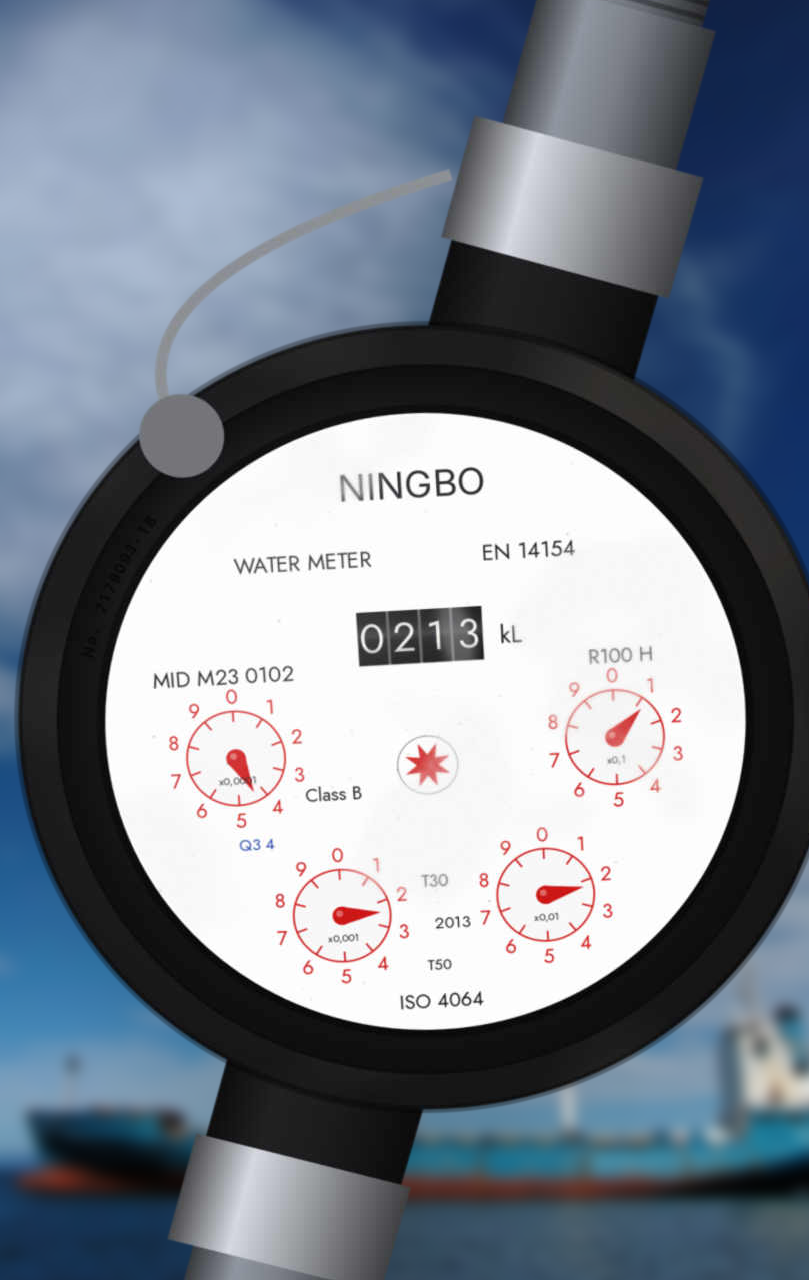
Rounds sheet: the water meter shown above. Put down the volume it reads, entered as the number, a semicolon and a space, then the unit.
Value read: 213.1224; kL
